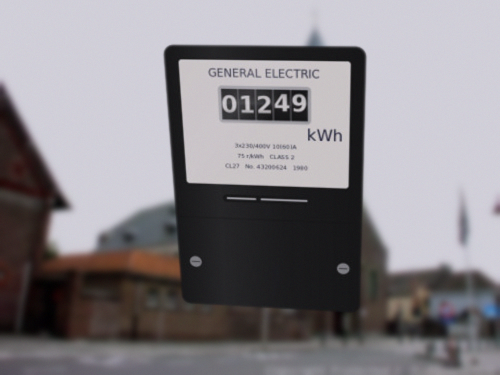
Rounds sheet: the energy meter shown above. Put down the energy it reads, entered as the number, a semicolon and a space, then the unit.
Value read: 1249; kWh
